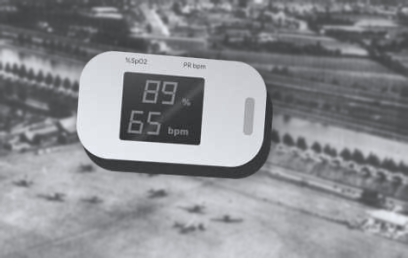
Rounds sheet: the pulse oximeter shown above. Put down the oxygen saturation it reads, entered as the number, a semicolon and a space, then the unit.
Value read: 89; %
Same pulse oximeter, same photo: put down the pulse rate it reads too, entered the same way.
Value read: 65; bpm
